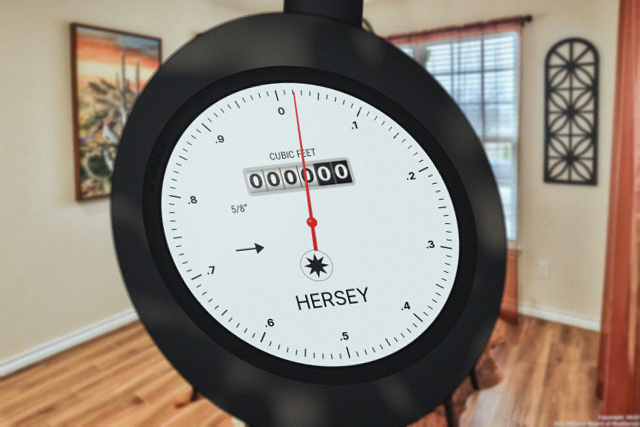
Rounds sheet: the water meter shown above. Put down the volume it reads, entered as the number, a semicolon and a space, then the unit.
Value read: 0.02; ft³
